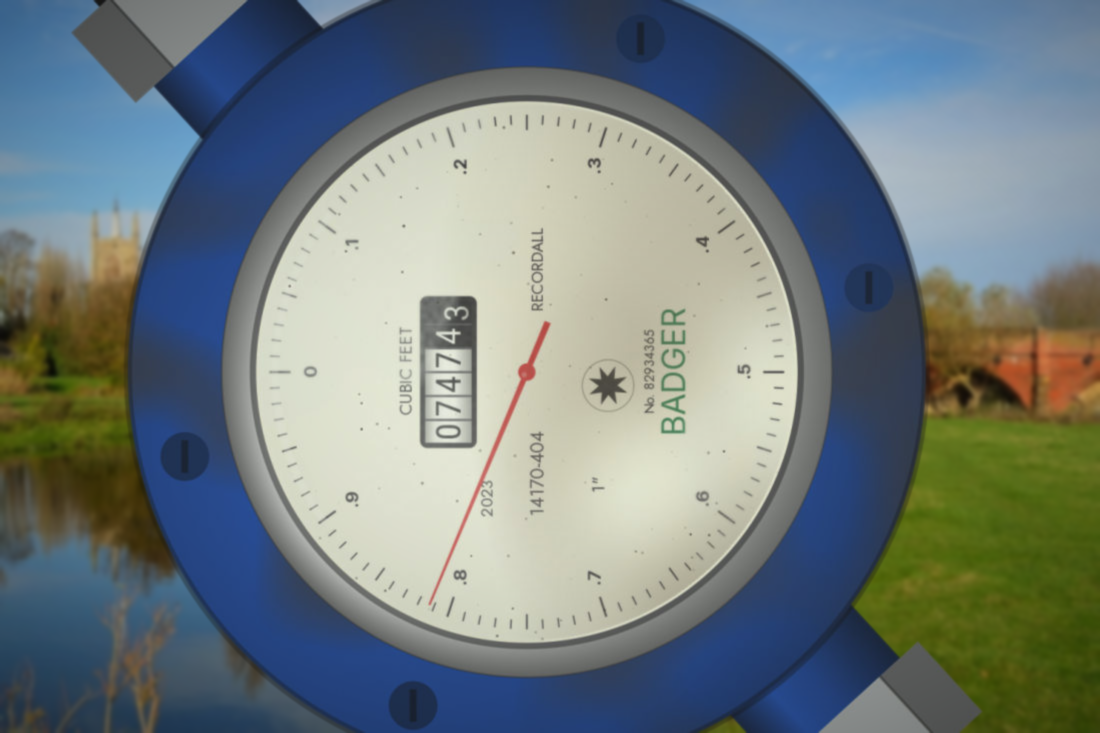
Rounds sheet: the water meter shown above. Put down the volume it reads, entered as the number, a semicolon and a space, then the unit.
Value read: 74742.81; ft³
